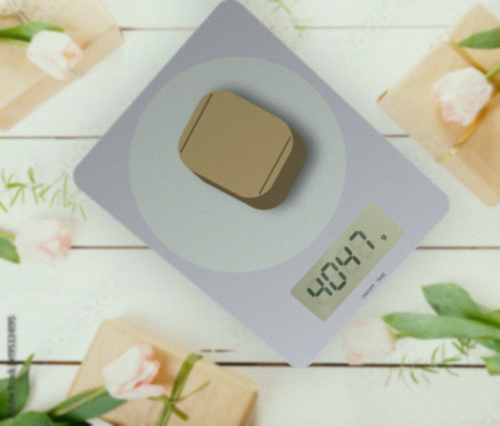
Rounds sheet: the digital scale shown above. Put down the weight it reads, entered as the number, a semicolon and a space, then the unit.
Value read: 4047; g
